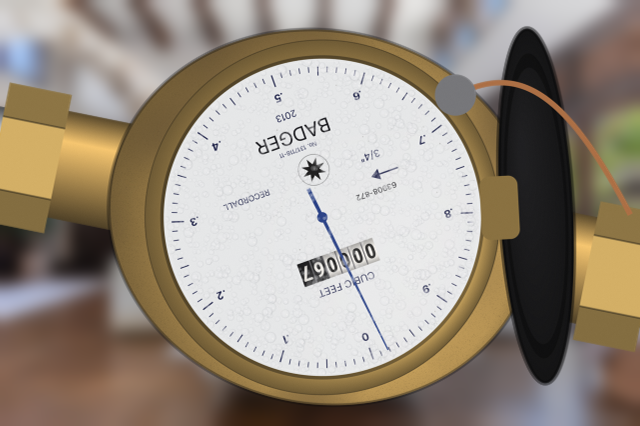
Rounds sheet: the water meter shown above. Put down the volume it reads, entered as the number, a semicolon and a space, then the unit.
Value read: 66.98; ft³
